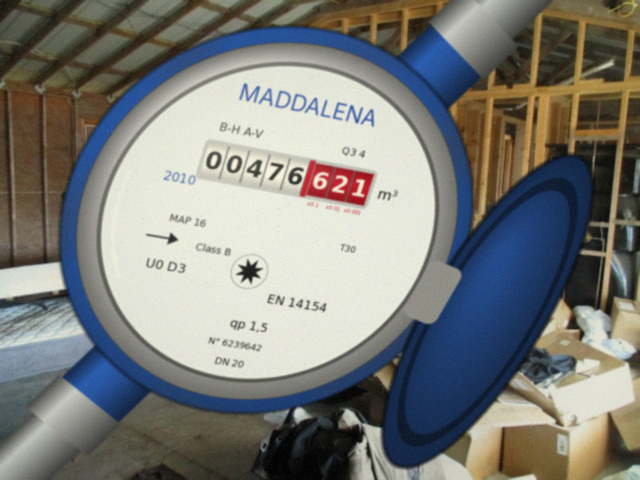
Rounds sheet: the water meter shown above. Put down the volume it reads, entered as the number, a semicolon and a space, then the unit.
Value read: 476.621; m³
